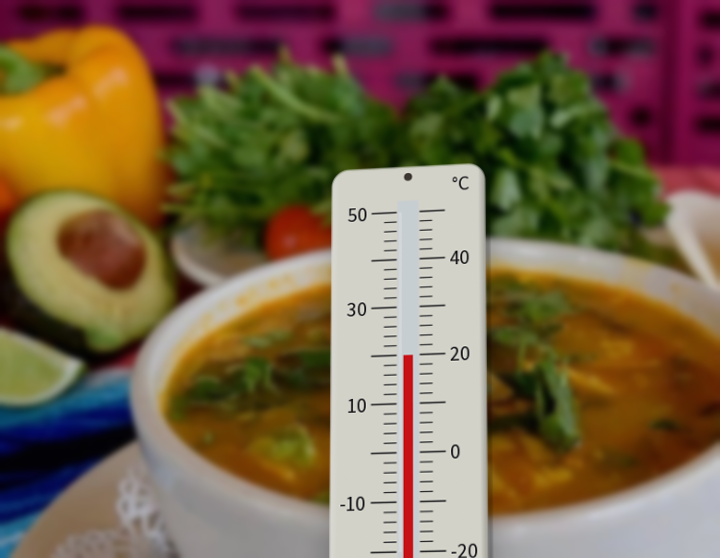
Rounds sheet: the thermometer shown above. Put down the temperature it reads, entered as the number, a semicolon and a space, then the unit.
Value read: 20; °C
